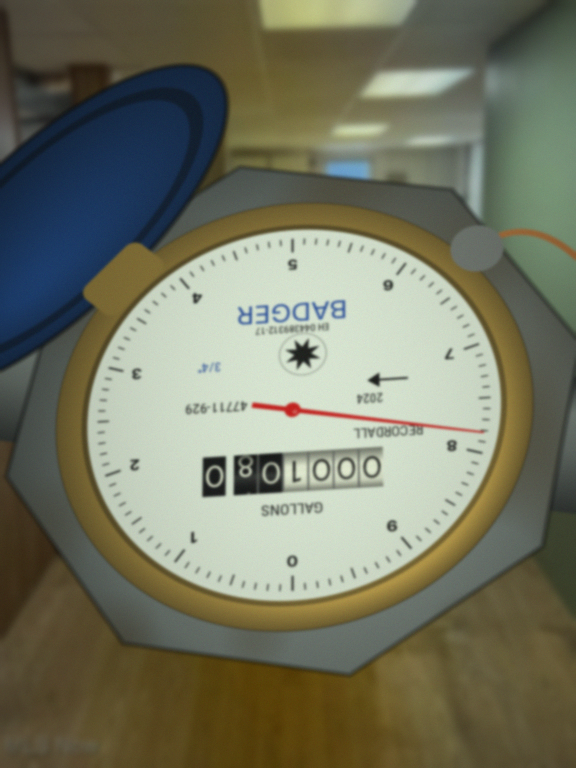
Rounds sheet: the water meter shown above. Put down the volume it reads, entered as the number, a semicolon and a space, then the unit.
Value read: 1077.8; gal
